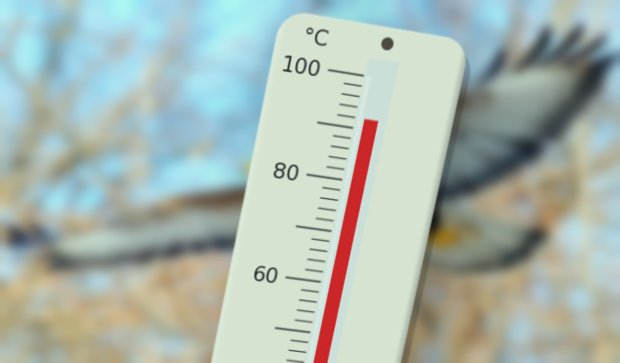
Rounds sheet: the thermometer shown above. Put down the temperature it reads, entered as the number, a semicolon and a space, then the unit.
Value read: 92; °C
